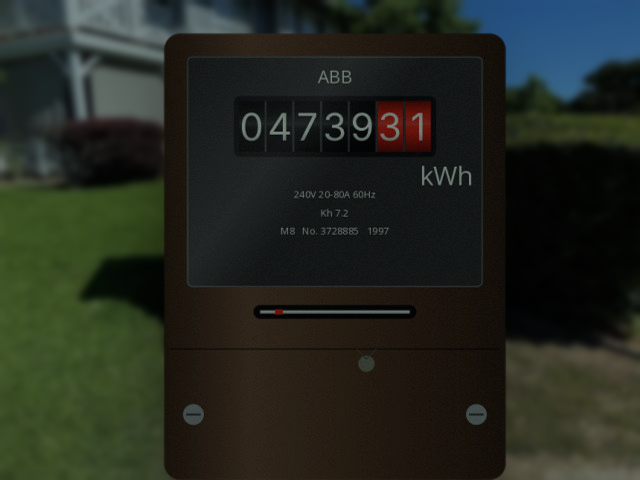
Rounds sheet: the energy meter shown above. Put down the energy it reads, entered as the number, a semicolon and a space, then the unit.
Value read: 4739.31; kWh
